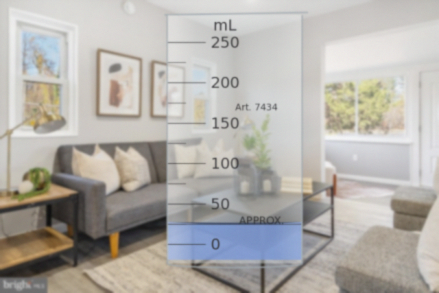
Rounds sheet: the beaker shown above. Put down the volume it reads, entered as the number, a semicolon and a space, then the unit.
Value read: 25; mL
